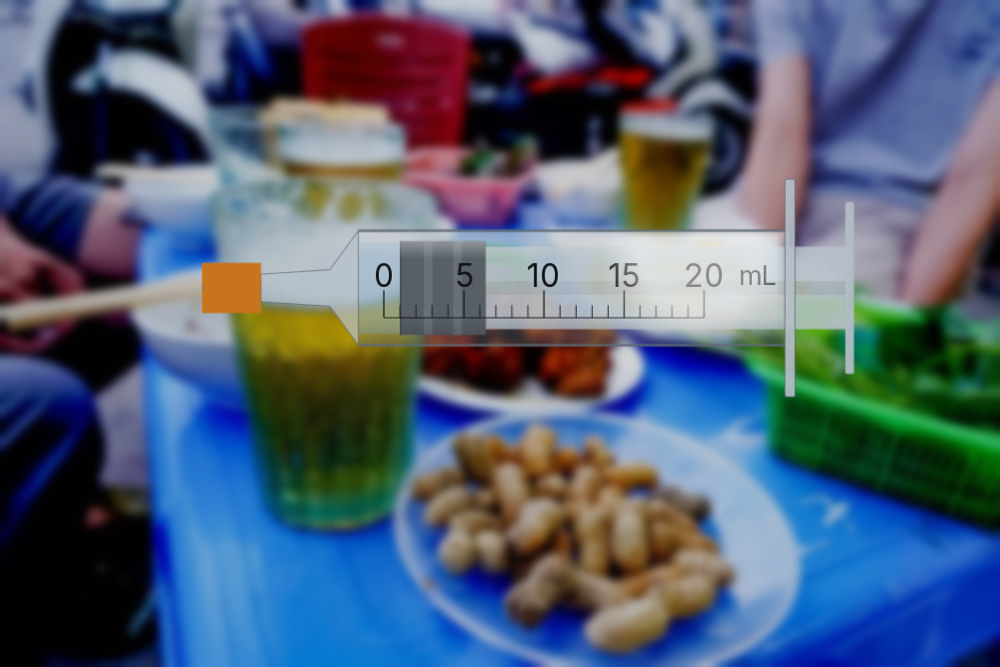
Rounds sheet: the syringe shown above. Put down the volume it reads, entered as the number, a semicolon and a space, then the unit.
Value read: 1; mL
